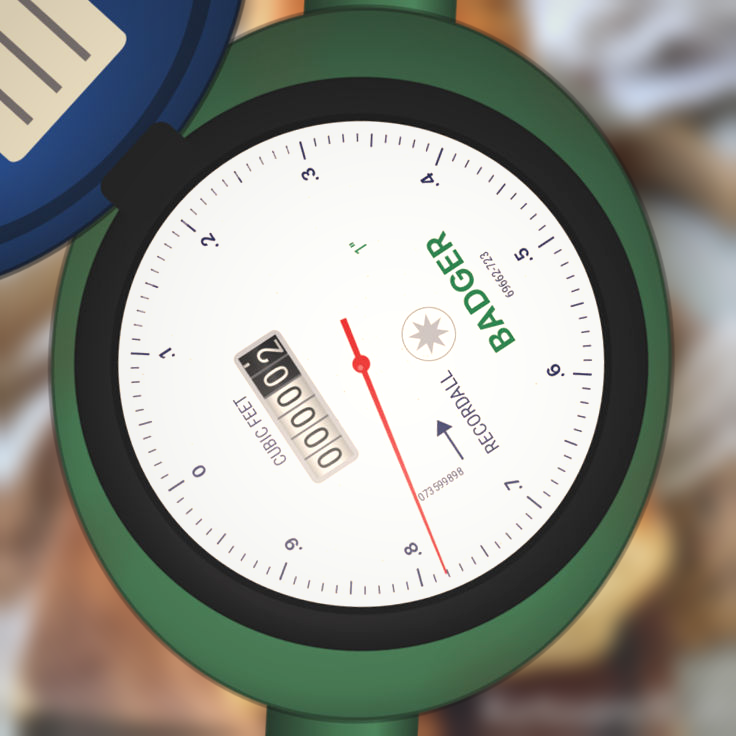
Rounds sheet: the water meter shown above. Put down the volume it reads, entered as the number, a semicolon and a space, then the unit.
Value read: 1.78; ft³
